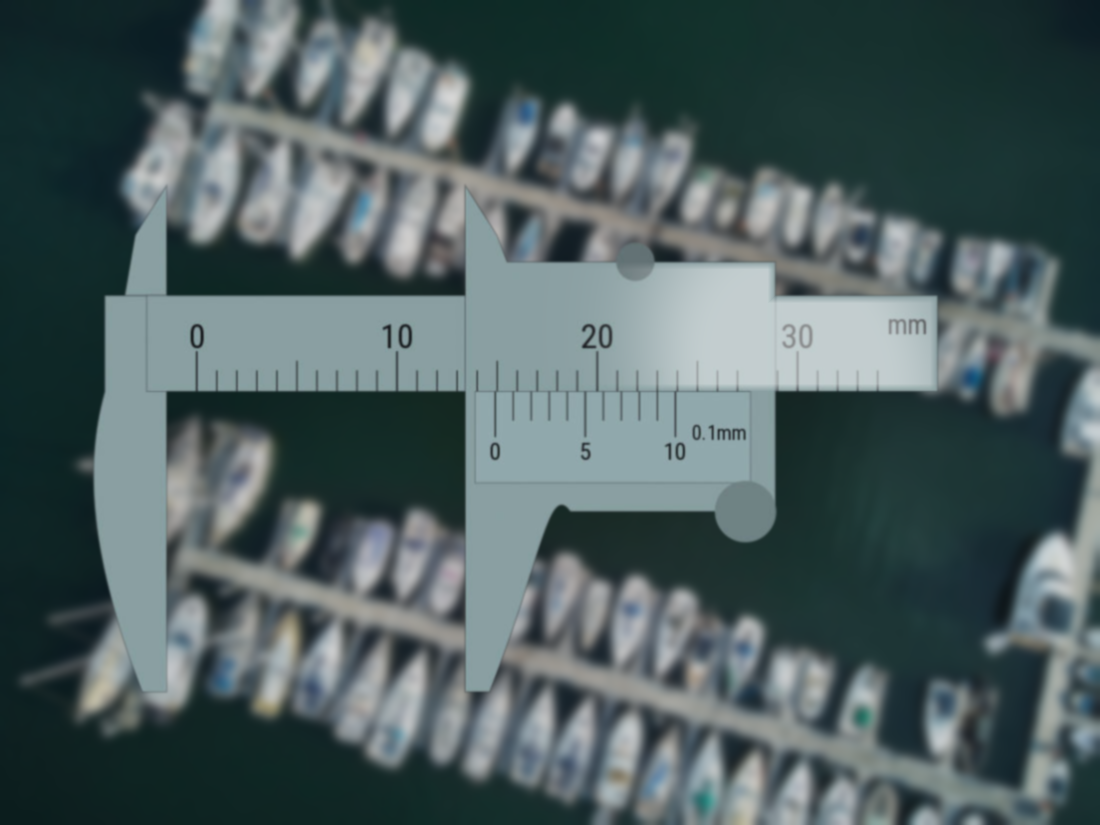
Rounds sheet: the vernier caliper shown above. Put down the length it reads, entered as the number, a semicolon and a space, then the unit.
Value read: 14.9; mm
